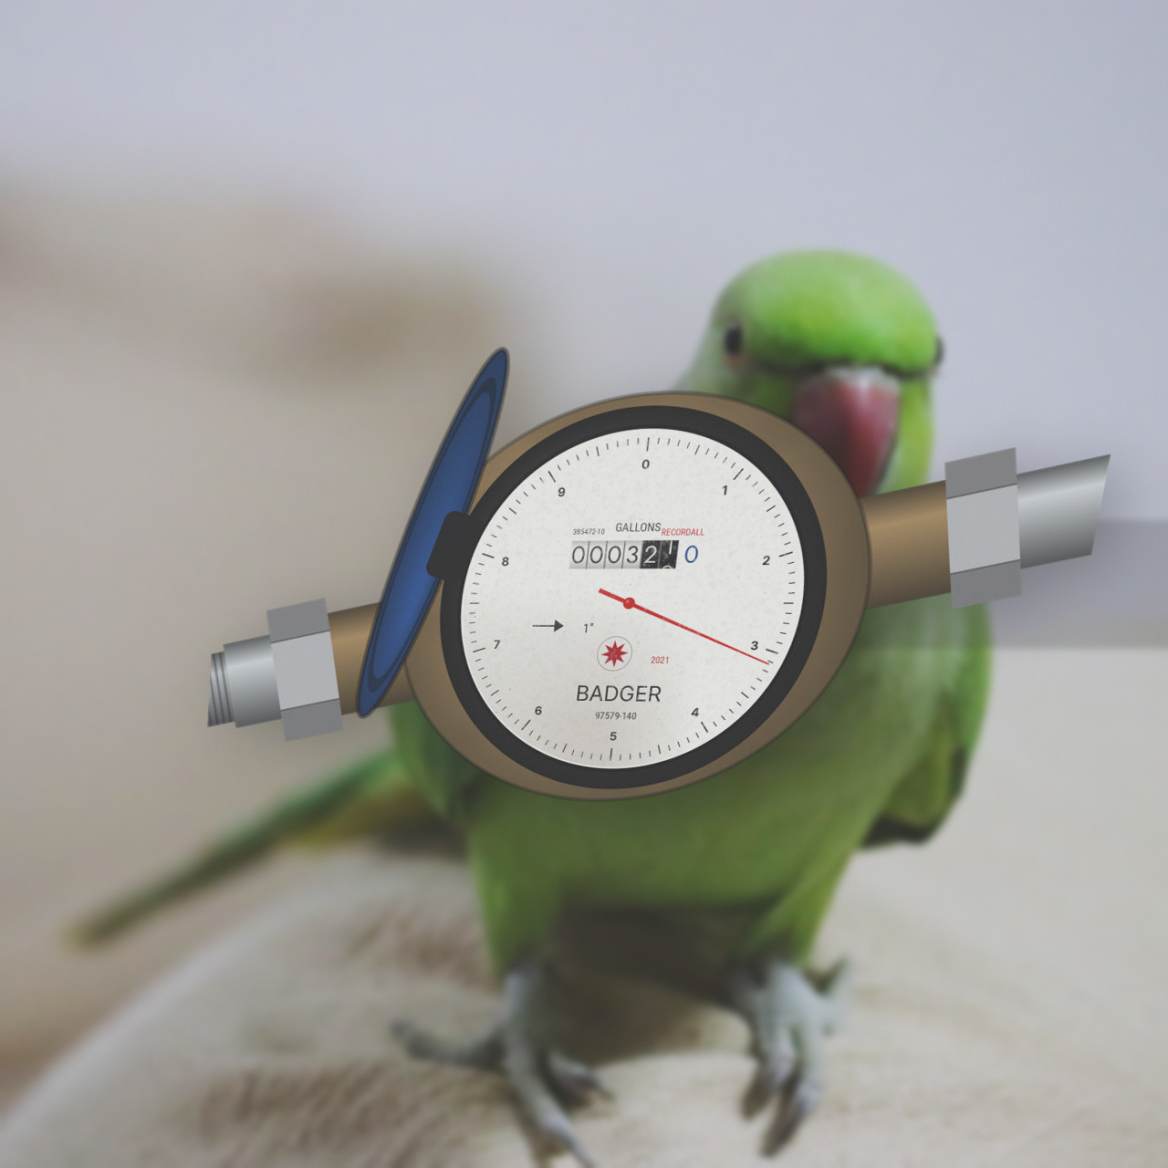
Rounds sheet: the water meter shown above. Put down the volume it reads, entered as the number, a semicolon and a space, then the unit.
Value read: 3213.1; gal
